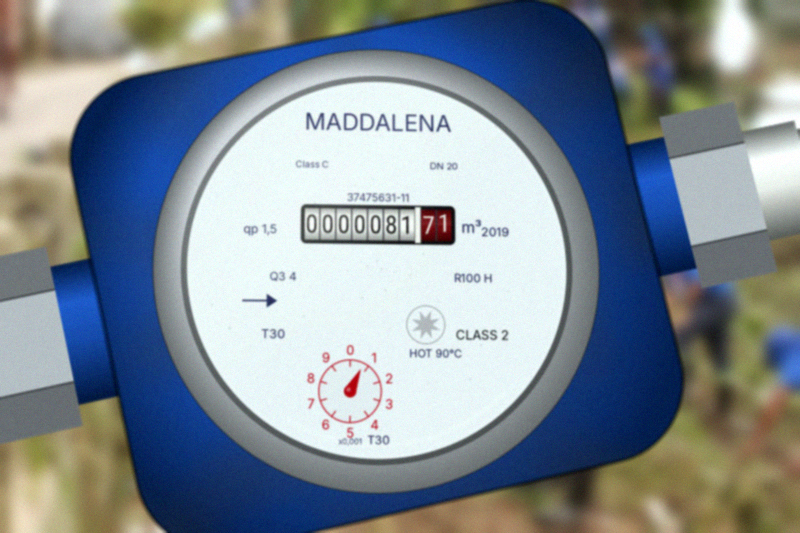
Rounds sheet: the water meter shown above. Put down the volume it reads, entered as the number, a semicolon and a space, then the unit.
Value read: 81.710; m³
